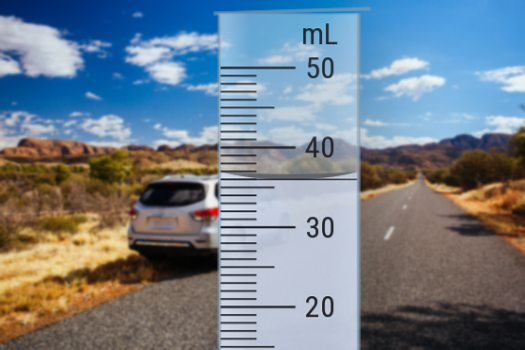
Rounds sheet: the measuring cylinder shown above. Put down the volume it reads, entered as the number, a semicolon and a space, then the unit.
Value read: 36; mL
